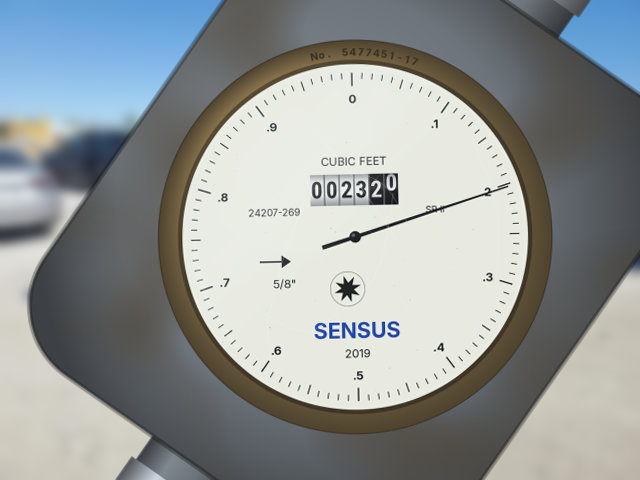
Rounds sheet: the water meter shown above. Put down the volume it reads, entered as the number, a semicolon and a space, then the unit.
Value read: 2320.20; ft³
